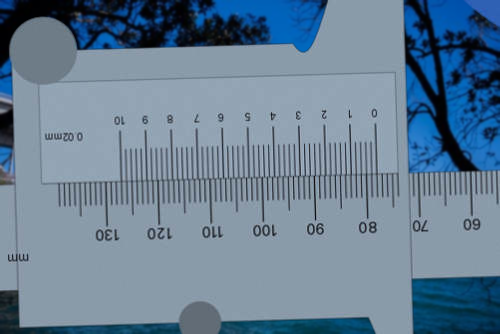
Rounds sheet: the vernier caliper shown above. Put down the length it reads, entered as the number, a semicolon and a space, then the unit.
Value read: 78.0; mm
